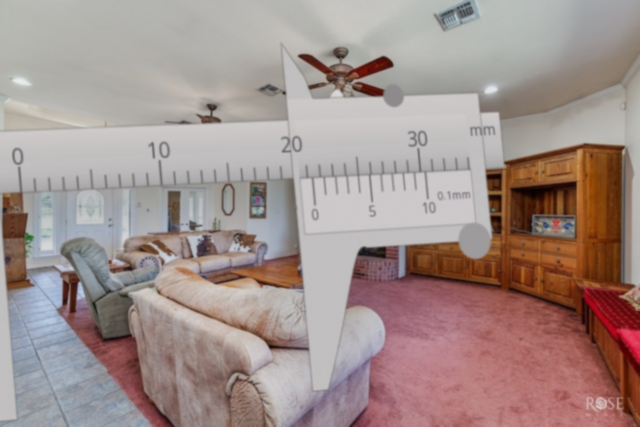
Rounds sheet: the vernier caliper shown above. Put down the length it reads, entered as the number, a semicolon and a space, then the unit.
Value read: 21.4; mm
